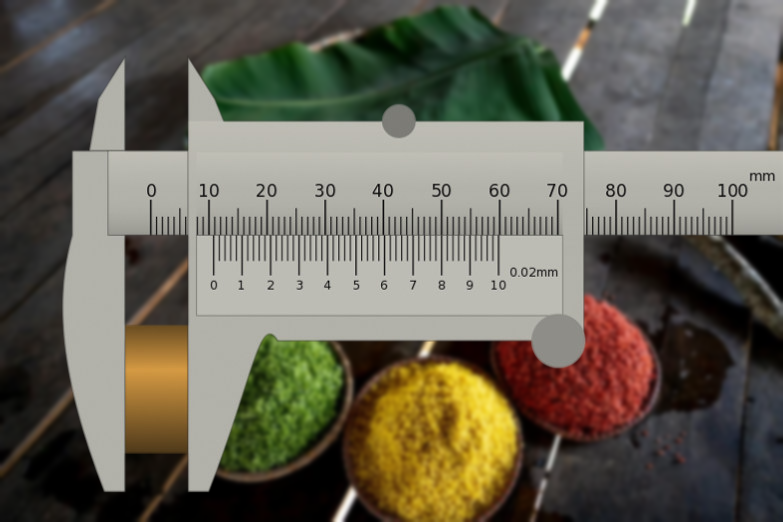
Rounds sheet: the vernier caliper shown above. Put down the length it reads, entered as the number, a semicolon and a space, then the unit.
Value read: 10.8; mm
